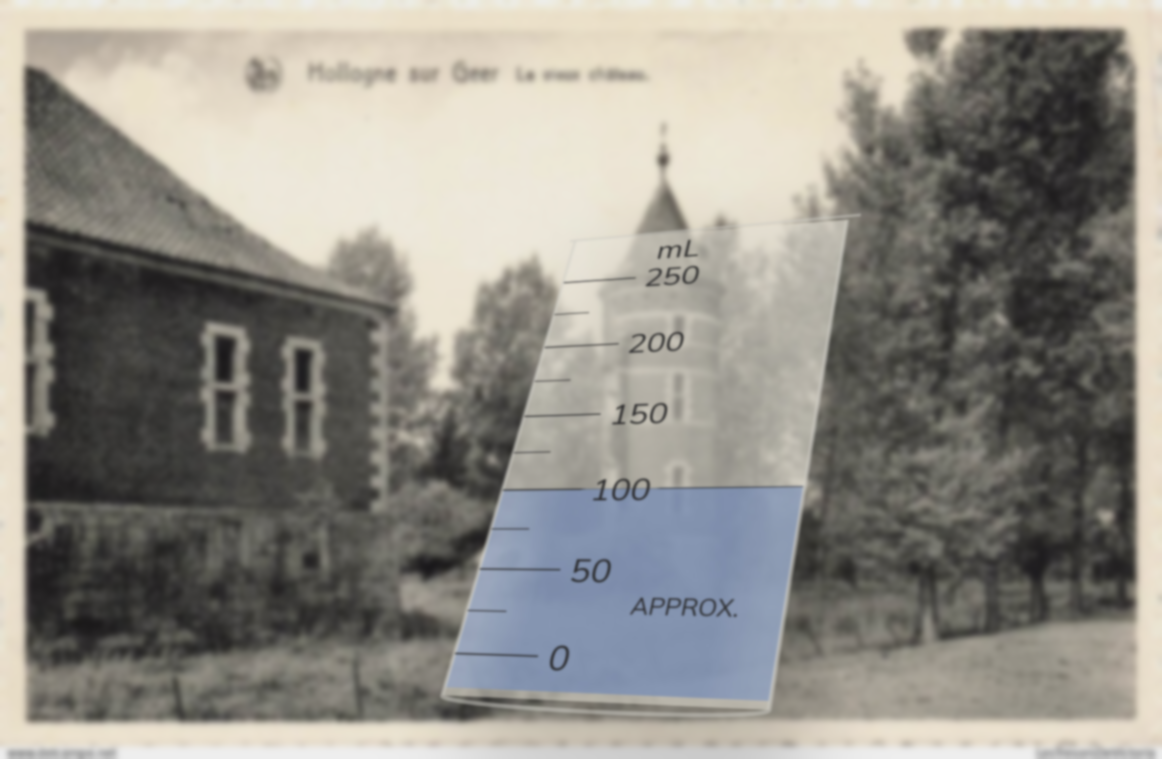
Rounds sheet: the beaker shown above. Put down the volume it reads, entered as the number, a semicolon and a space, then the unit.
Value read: 100; mL
